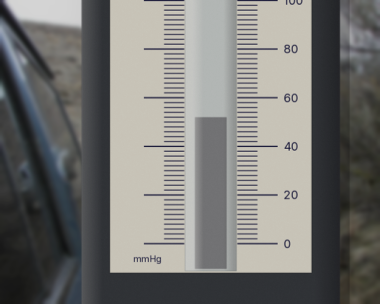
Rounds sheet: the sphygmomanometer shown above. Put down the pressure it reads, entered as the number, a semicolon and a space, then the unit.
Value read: 52; mmHg
